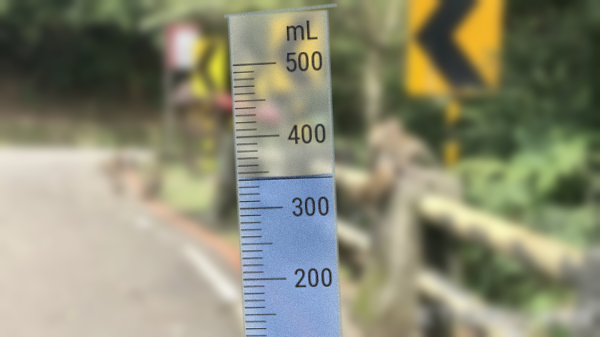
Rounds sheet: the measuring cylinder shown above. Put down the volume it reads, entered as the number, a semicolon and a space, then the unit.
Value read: 340; mL
